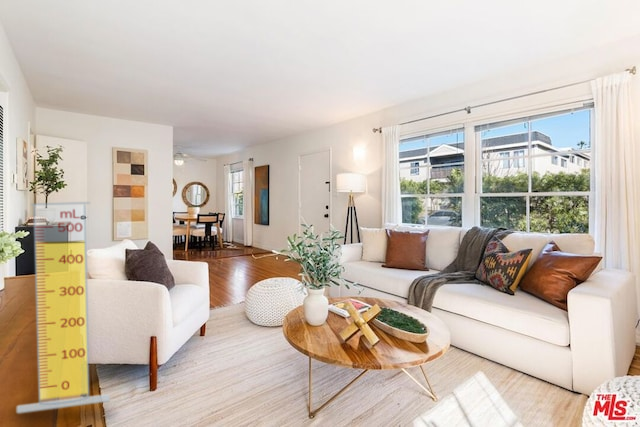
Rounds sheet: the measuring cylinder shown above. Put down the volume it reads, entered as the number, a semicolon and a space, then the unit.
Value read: 450; mL
